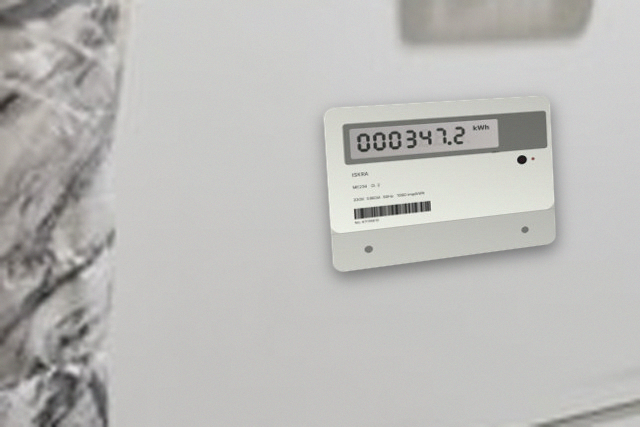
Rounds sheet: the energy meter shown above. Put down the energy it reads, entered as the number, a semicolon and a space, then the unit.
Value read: 347.2; kWh
